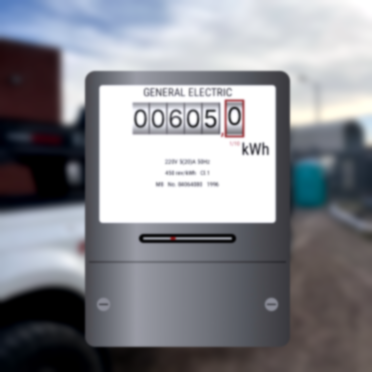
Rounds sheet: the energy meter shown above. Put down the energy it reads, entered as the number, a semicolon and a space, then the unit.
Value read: 605.0; kWh
